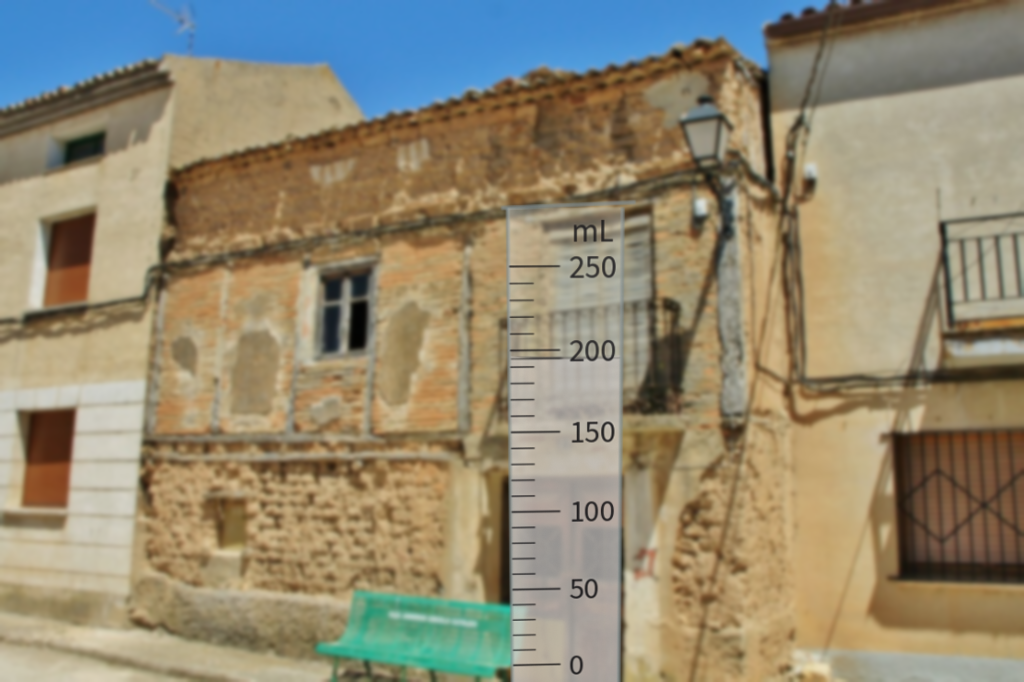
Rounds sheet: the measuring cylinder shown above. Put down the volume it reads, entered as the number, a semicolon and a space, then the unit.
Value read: 195; mL
